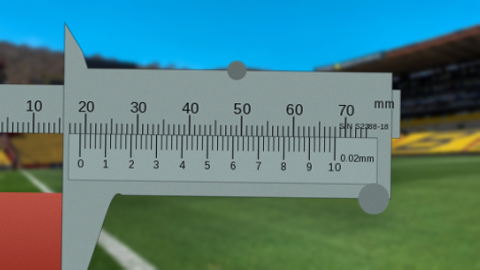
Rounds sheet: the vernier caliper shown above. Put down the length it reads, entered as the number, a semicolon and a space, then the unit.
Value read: 19.0; mm
